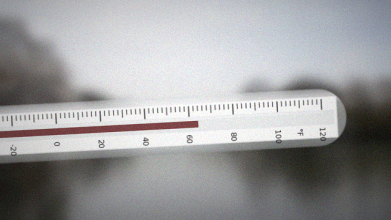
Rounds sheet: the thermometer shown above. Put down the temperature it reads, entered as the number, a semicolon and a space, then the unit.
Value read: 64; °F
